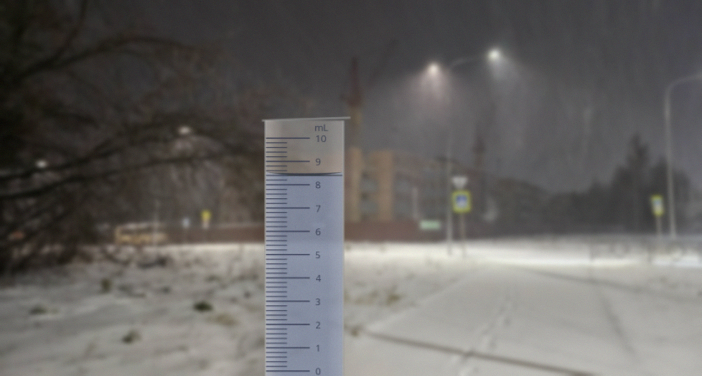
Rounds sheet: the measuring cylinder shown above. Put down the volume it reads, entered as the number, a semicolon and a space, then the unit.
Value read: 8.4; mL
